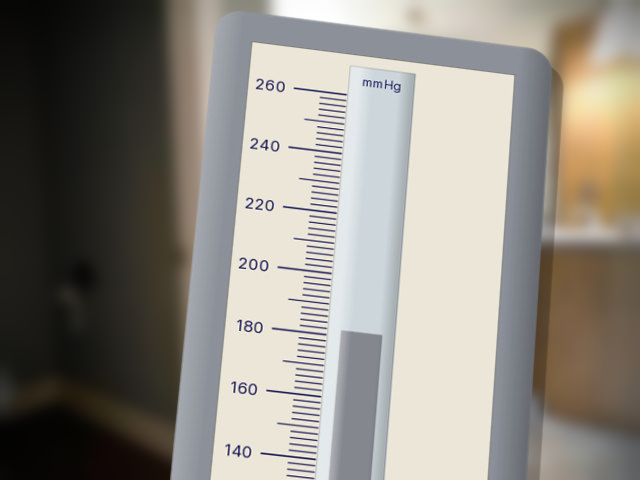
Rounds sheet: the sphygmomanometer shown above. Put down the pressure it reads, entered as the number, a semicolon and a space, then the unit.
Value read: 182; mmHg
